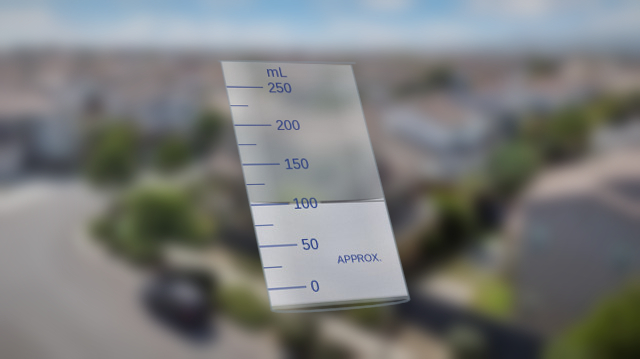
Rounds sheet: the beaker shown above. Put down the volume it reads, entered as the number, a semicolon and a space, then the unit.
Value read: 100; mL
